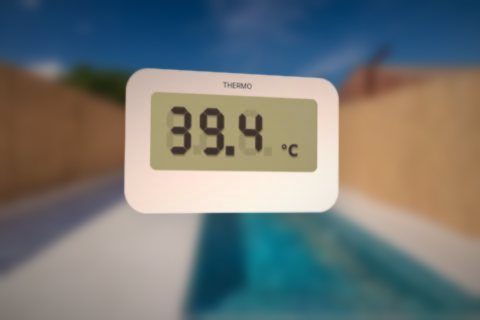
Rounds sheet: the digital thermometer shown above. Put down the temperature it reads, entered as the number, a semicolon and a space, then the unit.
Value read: 39.4; °C
